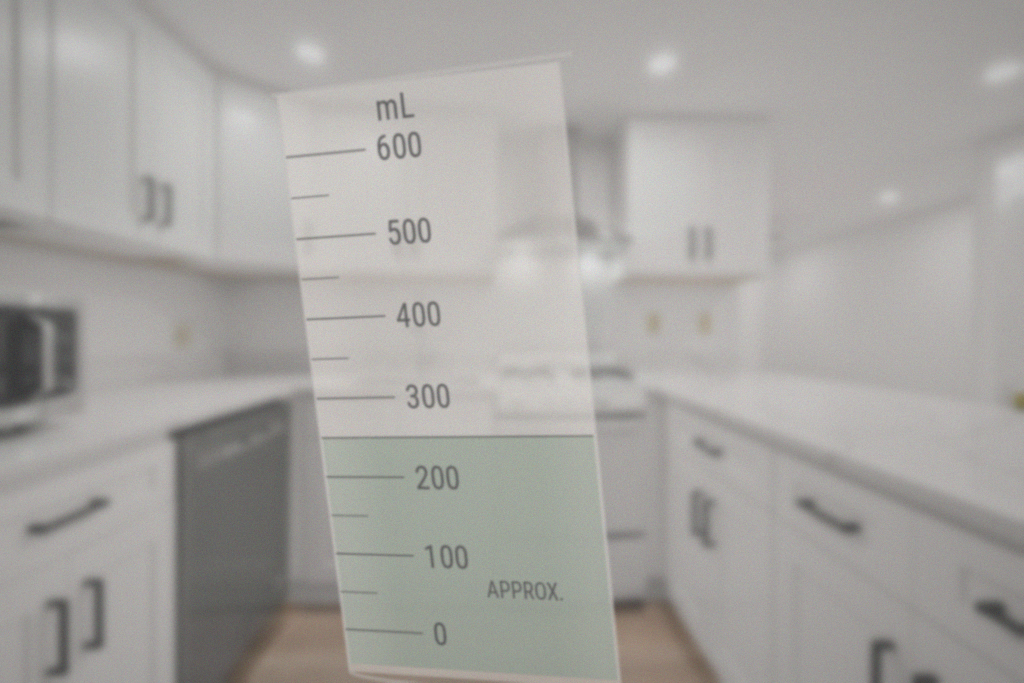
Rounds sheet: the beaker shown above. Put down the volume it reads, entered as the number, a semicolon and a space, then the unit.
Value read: 250; mL
